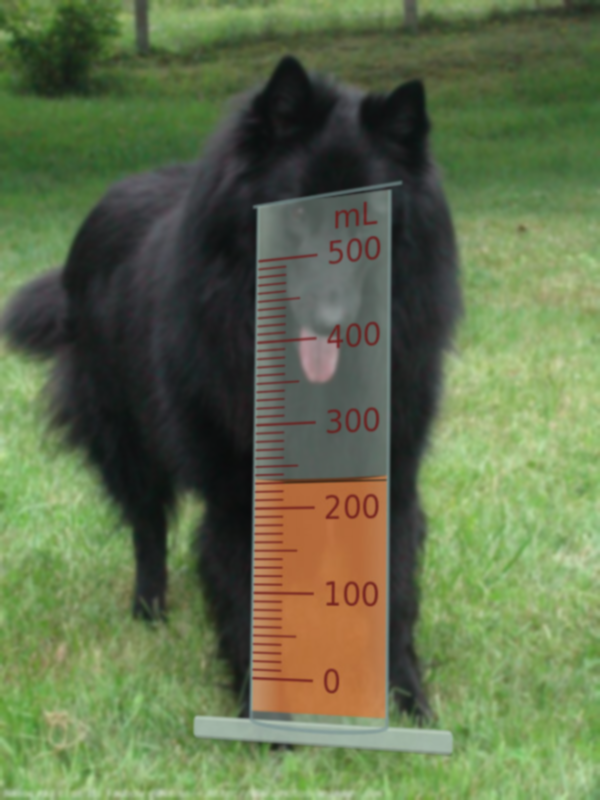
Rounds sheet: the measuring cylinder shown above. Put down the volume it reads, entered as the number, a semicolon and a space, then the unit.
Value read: 230; mL
